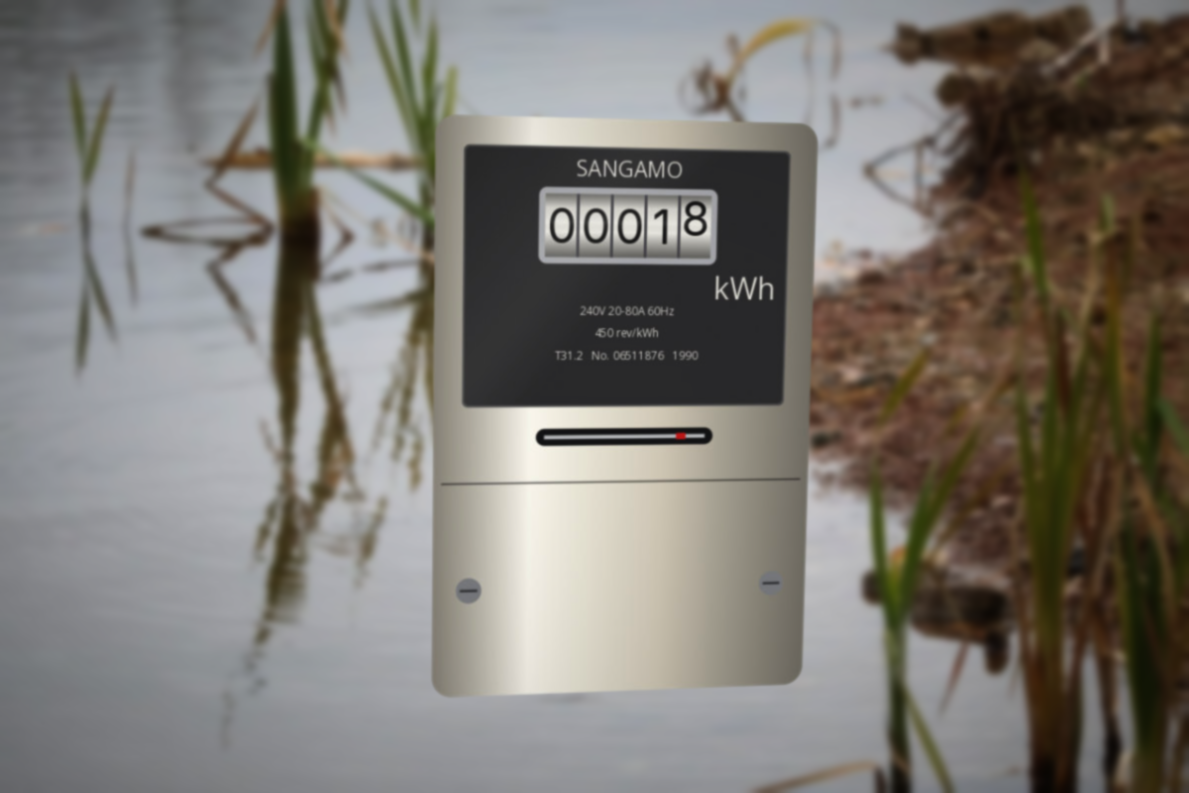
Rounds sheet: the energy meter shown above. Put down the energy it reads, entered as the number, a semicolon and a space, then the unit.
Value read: 18; kWh
